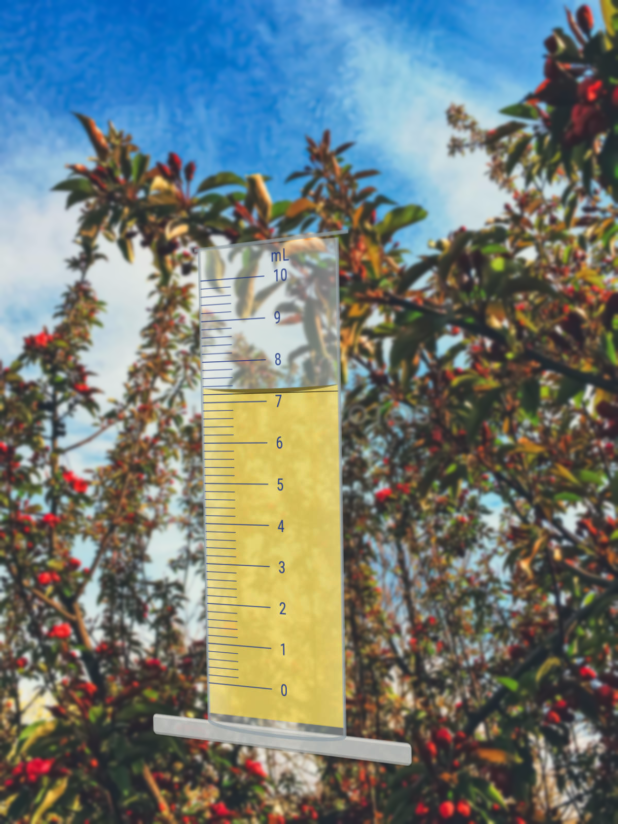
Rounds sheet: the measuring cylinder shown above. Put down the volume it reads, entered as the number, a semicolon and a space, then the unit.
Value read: 7.2; mL
